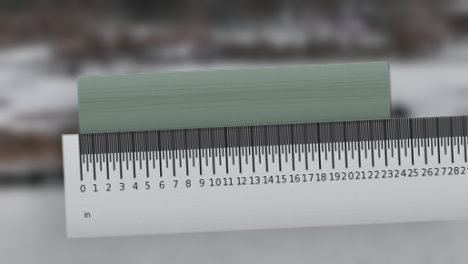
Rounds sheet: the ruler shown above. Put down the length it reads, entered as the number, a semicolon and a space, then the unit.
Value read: 23.5; in
